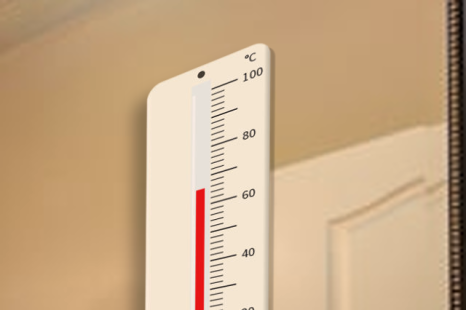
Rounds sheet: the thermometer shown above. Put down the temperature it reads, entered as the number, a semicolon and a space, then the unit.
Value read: 66; °C
